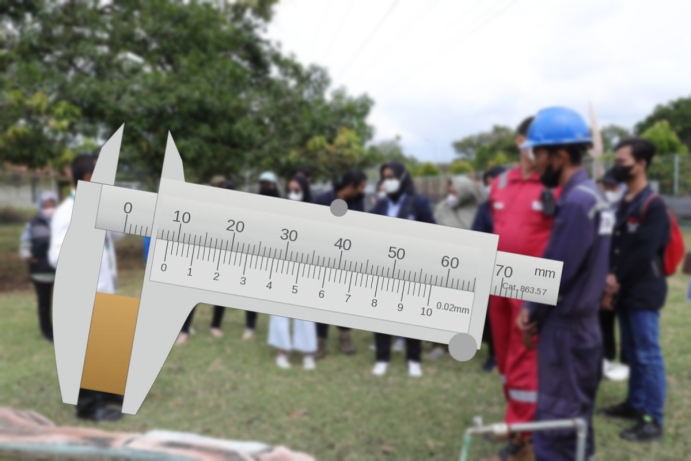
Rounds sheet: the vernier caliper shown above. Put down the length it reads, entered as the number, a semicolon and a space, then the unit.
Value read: 8.2; mm
